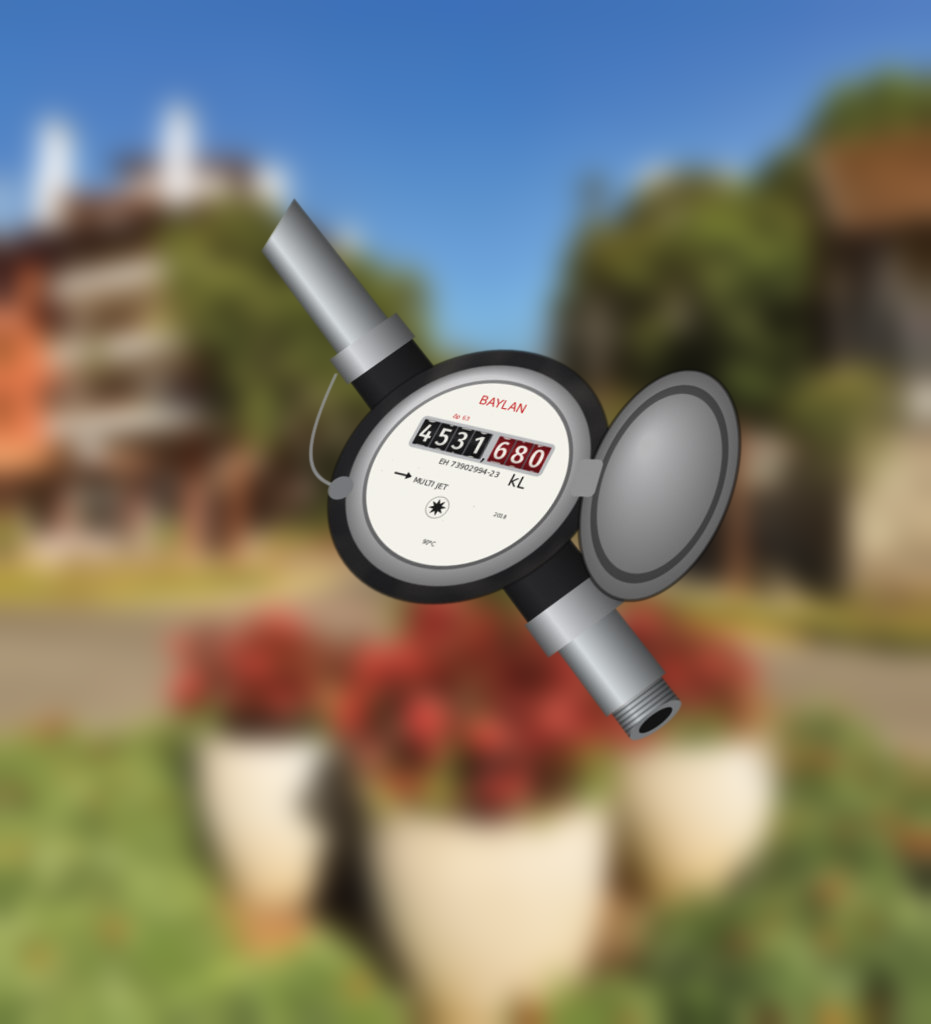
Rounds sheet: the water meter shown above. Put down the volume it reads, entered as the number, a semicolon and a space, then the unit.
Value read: 4531.680; kL
